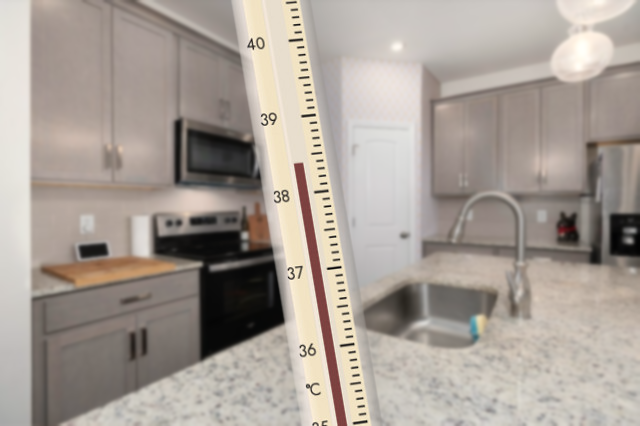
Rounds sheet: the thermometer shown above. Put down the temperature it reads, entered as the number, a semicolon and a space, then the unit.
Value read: 38.4; °C
